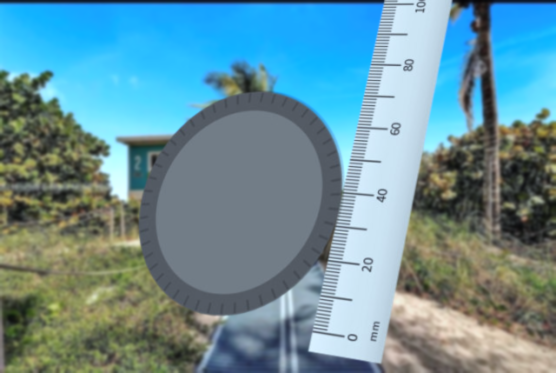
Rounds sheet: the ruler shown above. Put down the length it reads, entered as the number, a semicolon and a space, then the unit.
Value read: 70; mm
